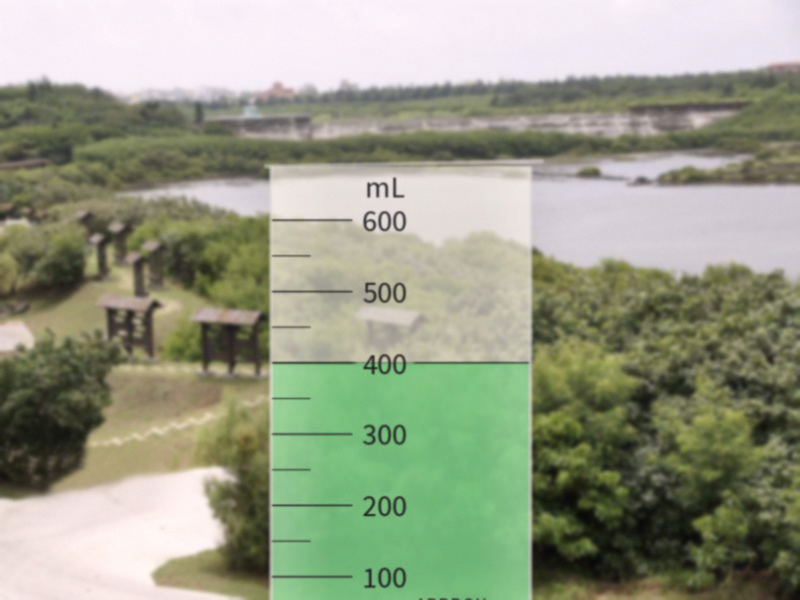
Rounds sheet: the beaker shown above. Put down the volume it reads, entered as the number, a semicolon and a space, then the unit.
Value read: 400; mL
